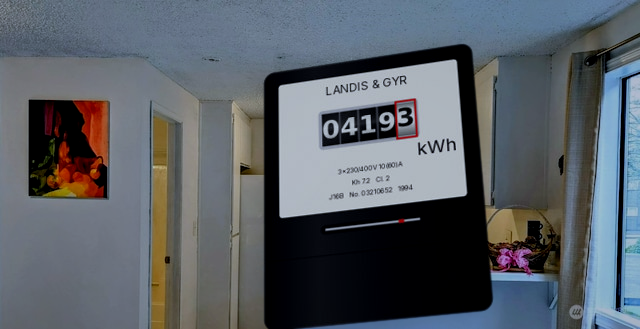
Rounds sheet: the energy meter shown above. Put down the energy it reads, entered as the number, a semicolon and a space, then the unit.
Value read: 419.3; kWh
